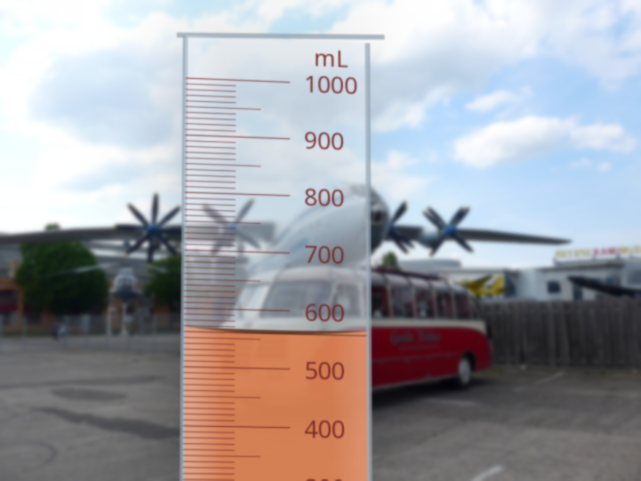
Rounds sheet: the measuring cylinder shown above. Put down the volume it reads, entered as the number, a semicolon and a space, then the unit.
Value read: 560; mL
